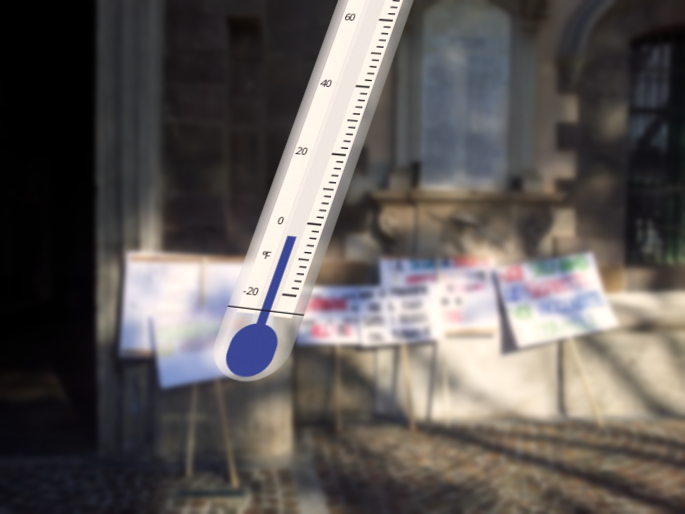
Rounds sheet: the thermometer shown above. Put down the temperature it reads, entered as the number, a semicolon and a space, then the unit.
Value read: -4; °F
